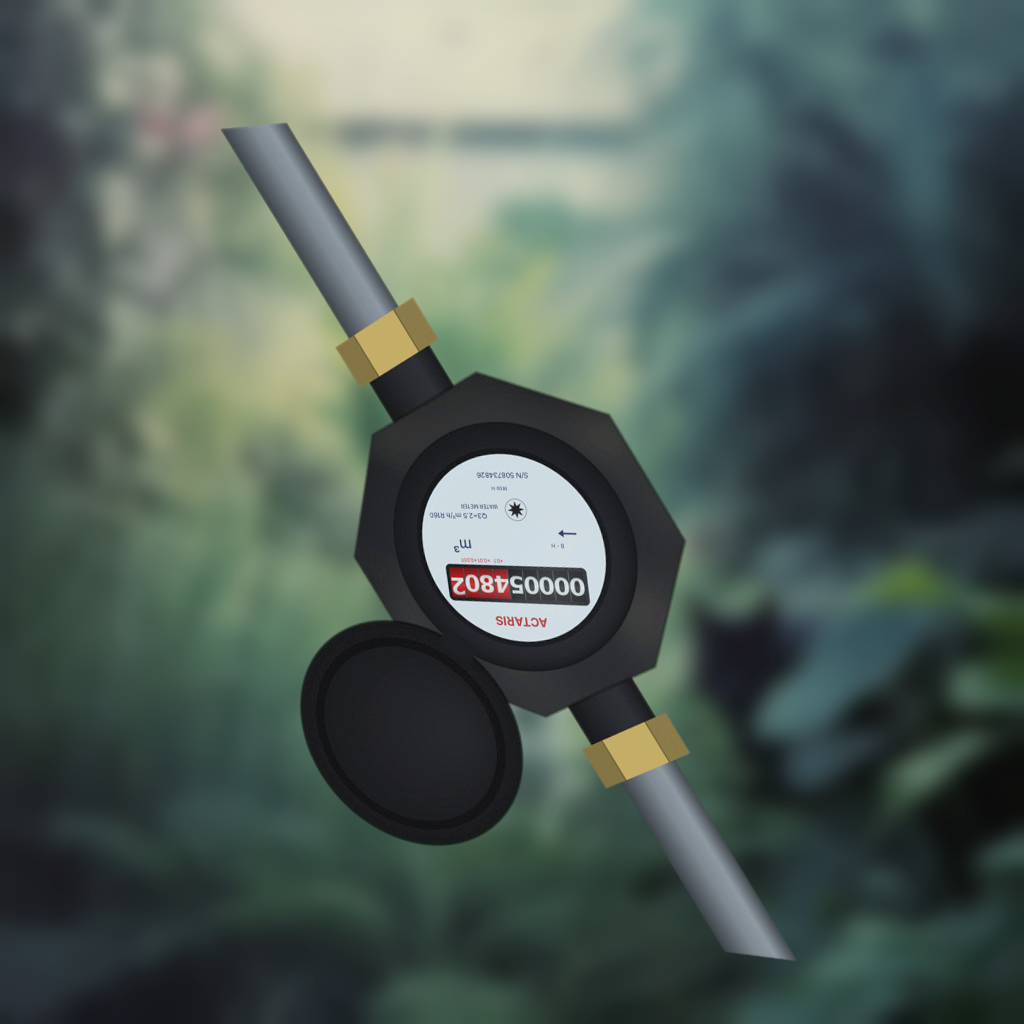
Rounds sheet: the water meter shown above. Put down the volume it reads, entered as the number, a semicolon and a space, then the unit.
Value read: 5.4802; m³
